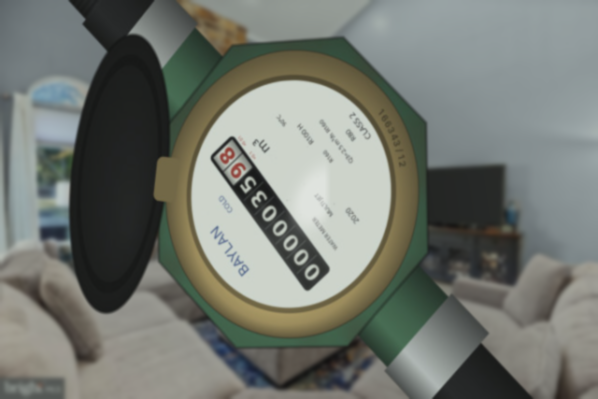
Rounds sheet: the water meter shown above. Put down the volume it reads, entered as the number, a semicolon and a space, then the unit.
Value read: 35.98; m³
